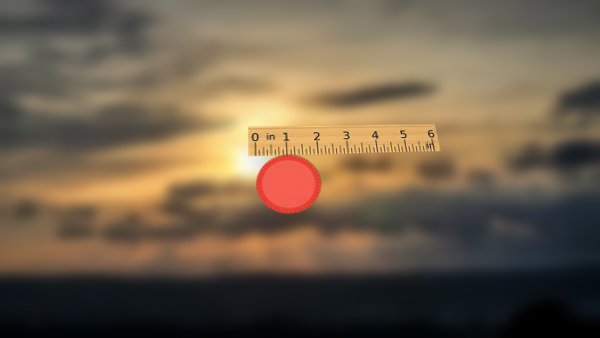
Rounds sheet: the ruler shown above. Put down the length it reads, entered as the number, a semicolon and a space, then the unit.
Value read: 2; in
